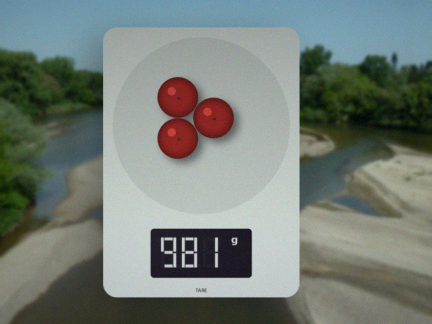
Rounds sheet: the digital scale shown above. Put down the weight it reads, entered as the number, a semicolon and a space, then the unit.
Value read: 981; g
